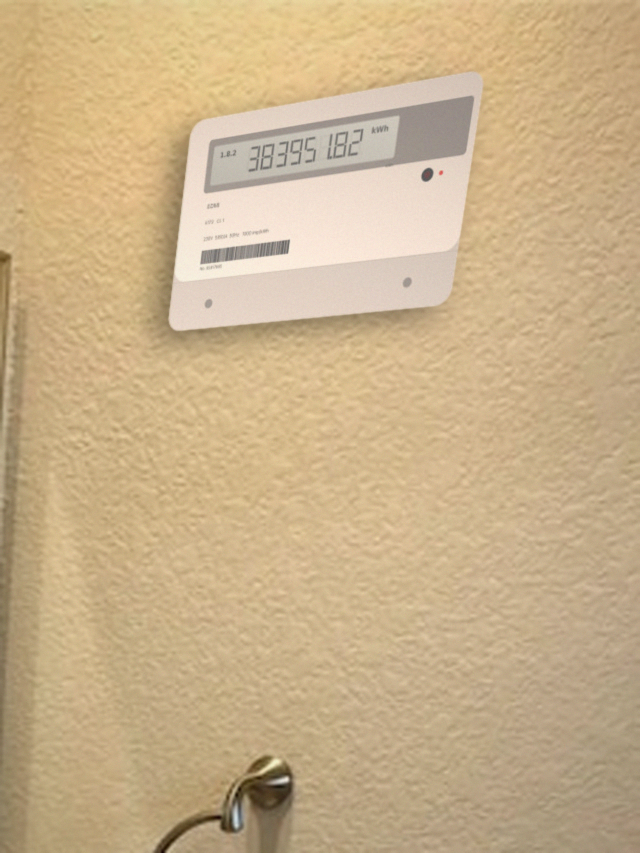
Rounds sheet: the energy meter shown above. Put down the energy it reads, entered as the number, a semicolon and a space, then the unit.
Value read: 383951.82; kWh
